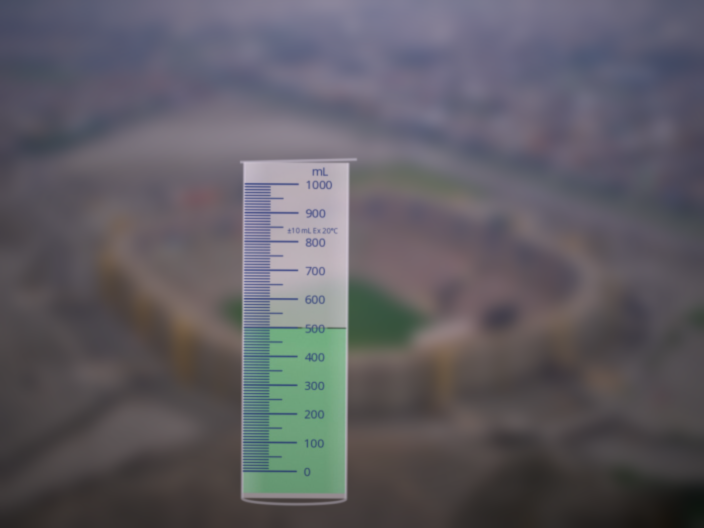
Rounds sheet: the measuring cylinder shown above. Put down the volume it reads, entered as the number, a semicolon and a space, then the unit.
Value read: 500; mL
